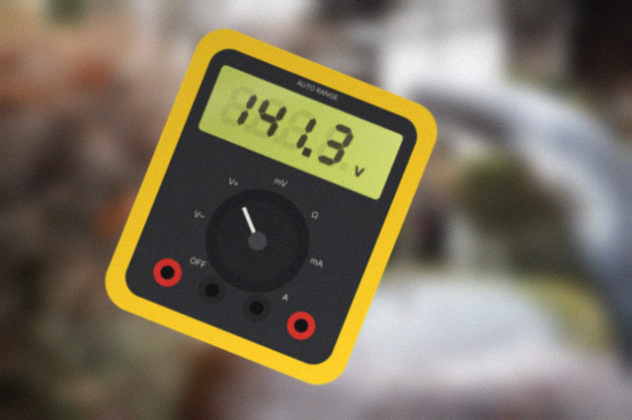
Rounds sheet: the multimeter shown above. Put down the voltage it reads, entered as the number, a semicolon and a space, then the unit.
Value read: 141.3; V
